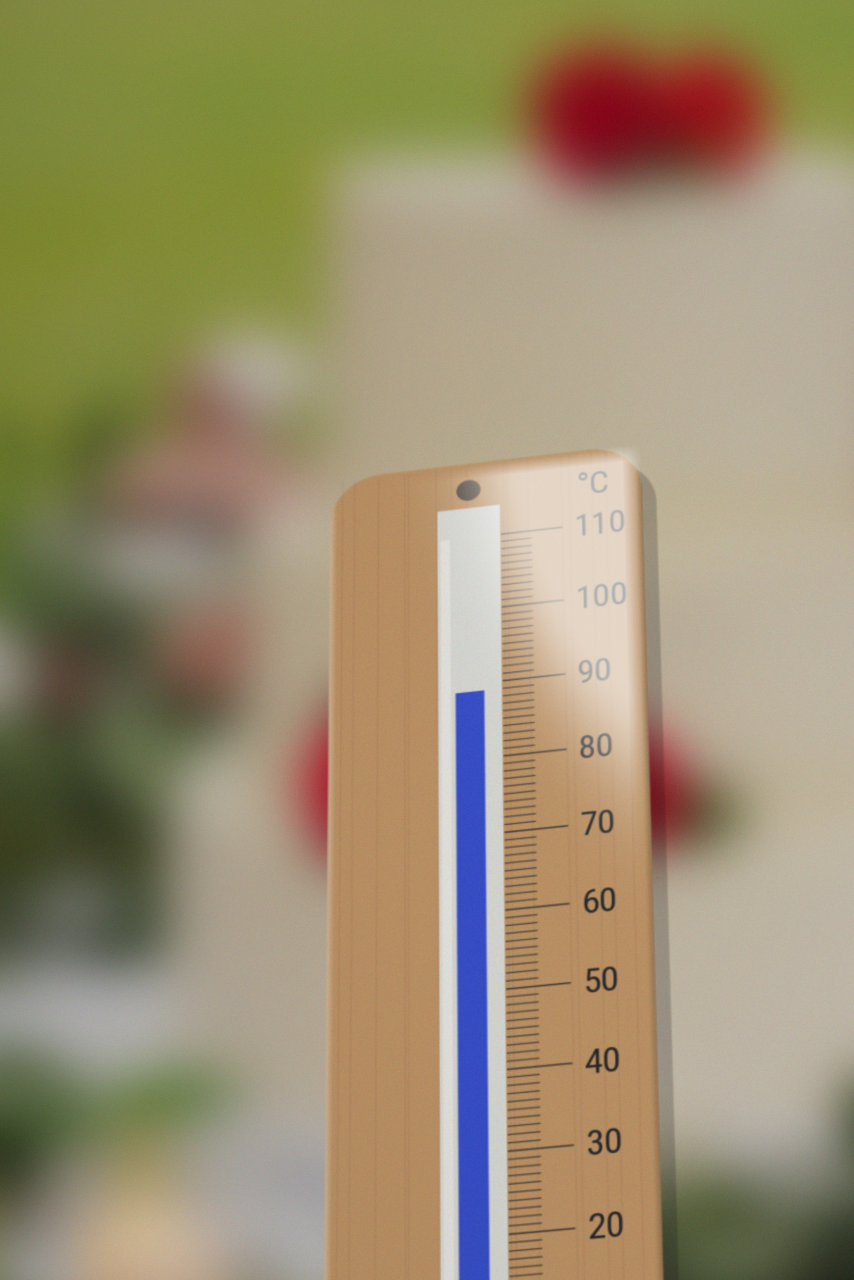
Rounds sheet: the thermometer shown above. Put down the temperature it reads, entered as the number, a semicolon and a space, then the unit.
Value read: 89; °C
